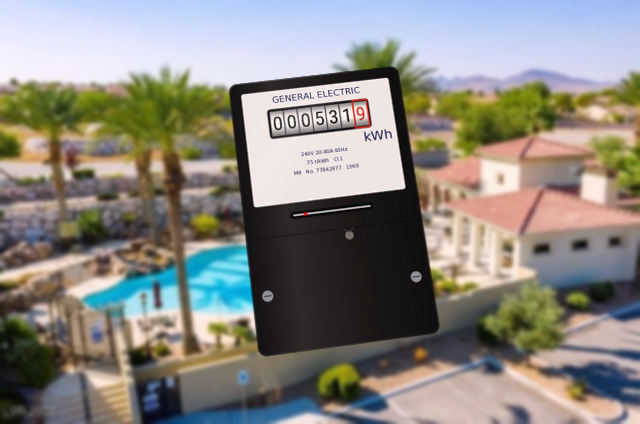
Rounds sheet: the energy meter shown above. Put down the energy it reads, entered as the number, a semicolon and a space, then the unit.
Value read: 531.9; kWh
